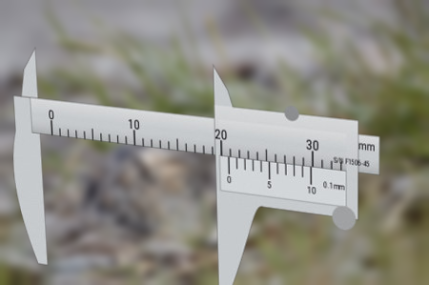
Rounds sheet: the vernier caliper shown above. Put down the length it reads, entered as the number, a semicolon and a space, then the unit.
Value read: 20.8; mm
